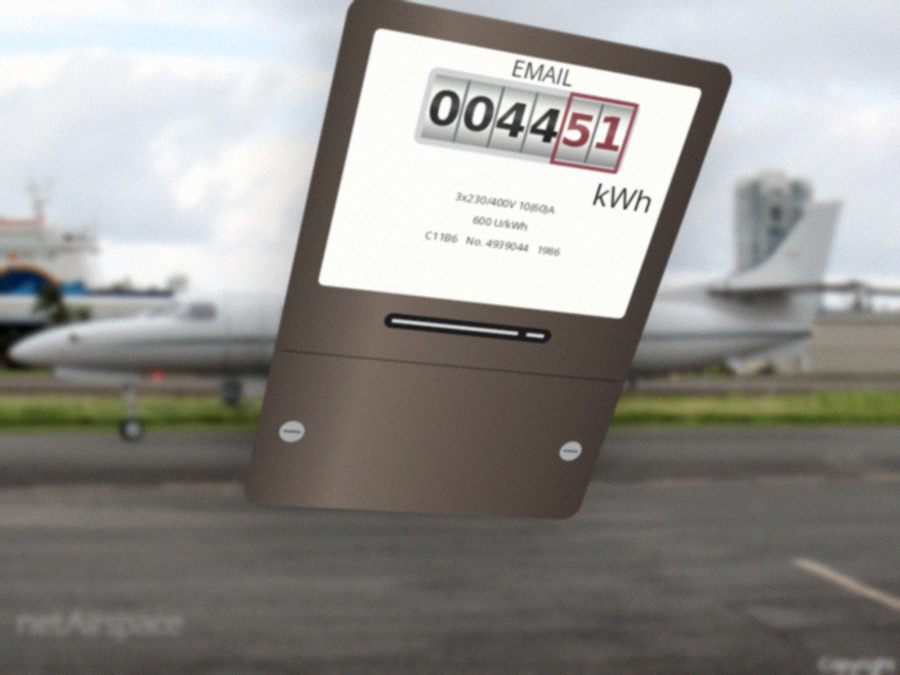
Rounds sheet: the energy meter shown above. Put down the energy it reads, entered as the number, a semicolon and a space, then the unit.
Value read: 44.51; kWh
